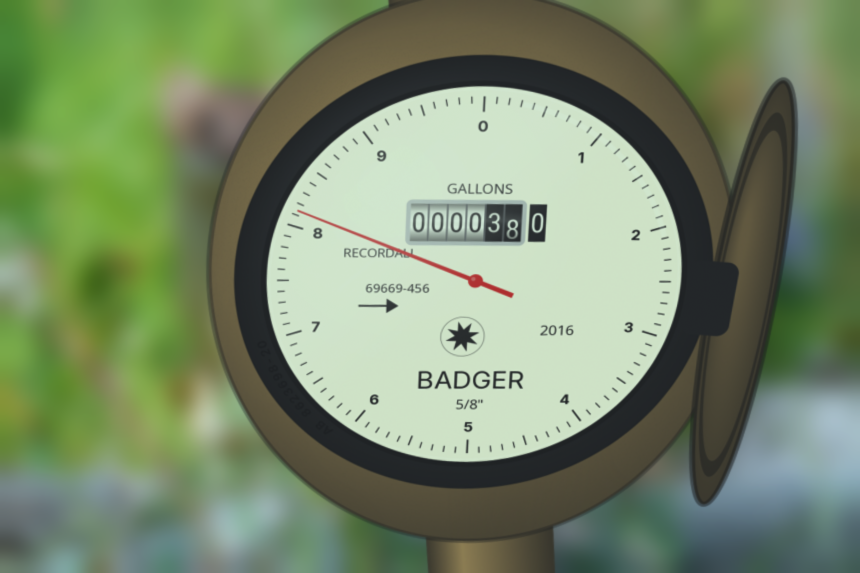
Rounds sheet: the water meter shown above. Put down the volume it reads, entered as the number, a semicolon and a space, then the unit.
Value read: 378.1; gal
